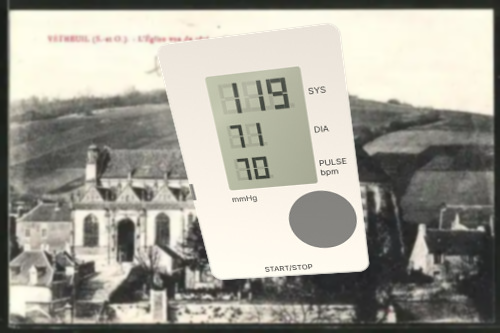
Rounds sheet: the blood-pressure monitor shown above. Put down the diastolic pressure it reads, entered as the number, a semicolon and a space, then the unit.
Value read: 71; mmHg
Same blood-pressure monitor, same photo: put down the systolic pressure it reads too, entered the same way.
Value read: 119; mmHg
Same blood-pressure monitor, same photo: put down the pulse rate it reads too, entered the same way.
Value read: 70; bpm
